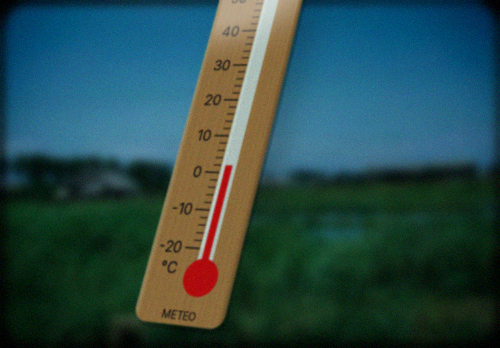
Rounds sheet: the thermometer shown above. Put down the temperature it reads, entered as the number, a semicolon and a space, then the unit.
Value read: 2; °C
